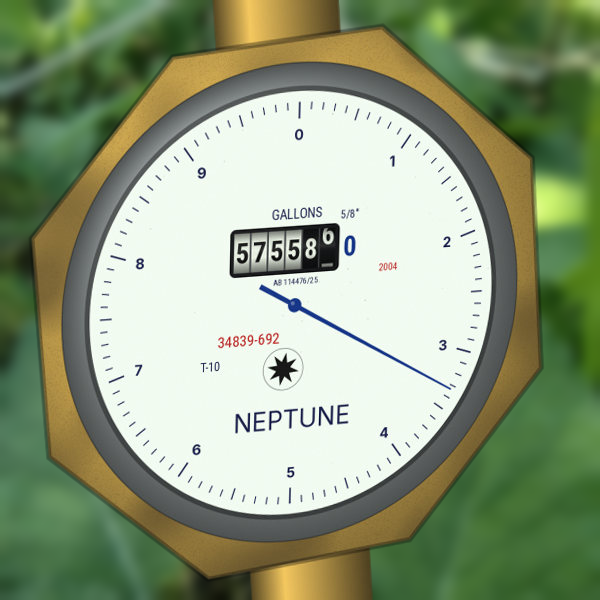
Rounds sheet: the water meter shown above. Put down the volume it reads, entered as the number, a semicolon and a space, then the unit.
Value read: 5755863.3; gal
